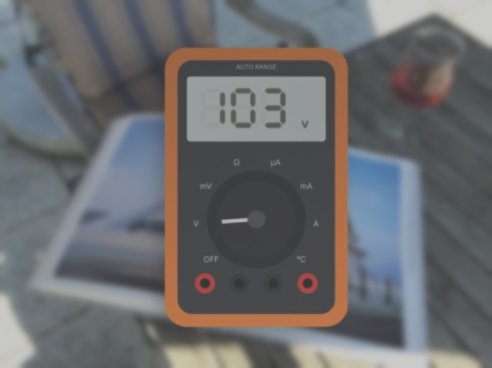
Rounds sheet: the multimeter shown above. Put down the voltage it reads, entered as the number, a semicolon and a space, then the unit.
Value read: 103; V
